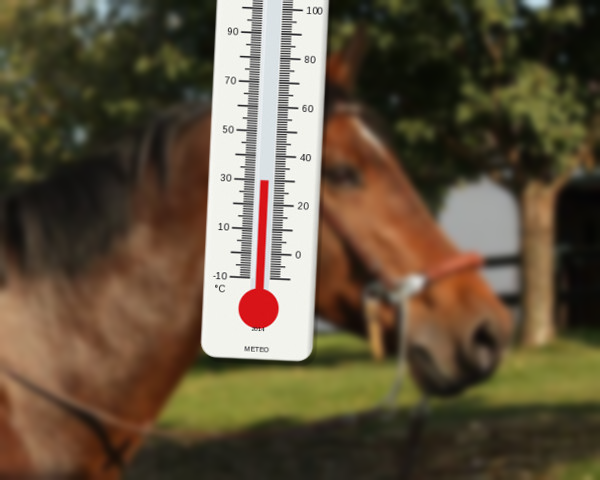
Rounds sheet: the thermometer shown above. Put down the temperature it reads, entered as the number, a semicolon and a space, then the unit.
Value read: 30; °C
